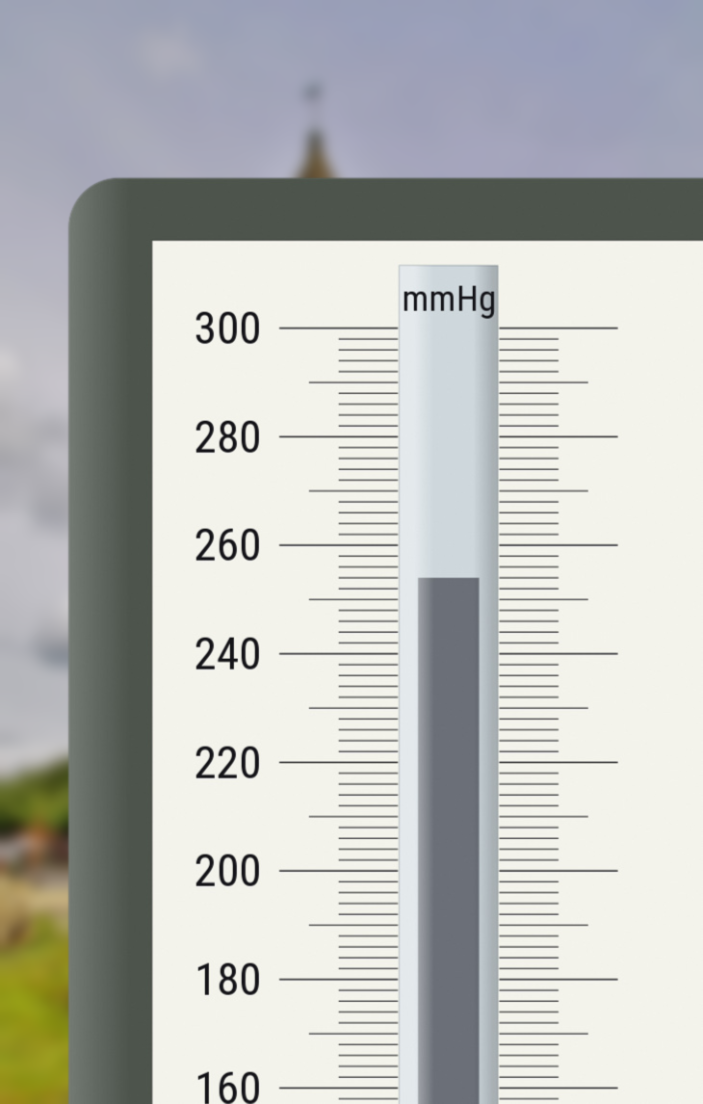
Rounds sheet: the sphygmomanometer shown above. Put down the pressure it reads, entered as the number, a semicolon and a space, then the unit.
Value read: 254; mmHg
